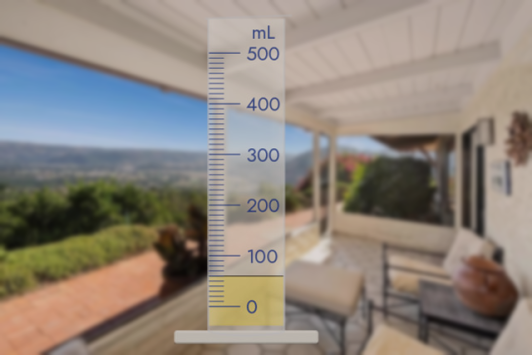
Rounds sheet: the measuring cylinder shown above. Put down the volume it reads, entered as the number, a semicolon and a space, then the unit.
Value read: 60; mL
